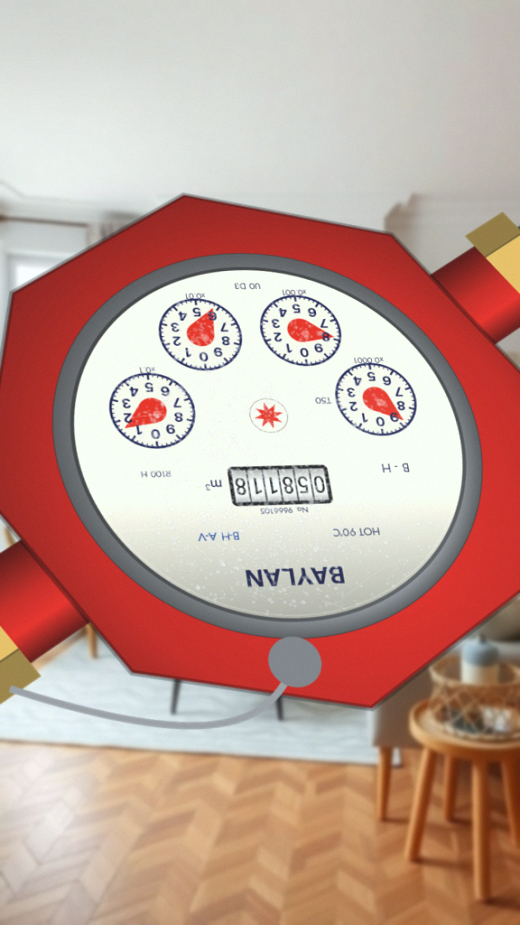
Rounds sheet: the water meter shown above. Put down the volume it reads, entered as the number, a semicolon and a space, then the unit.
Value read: 58118.1578; m³
